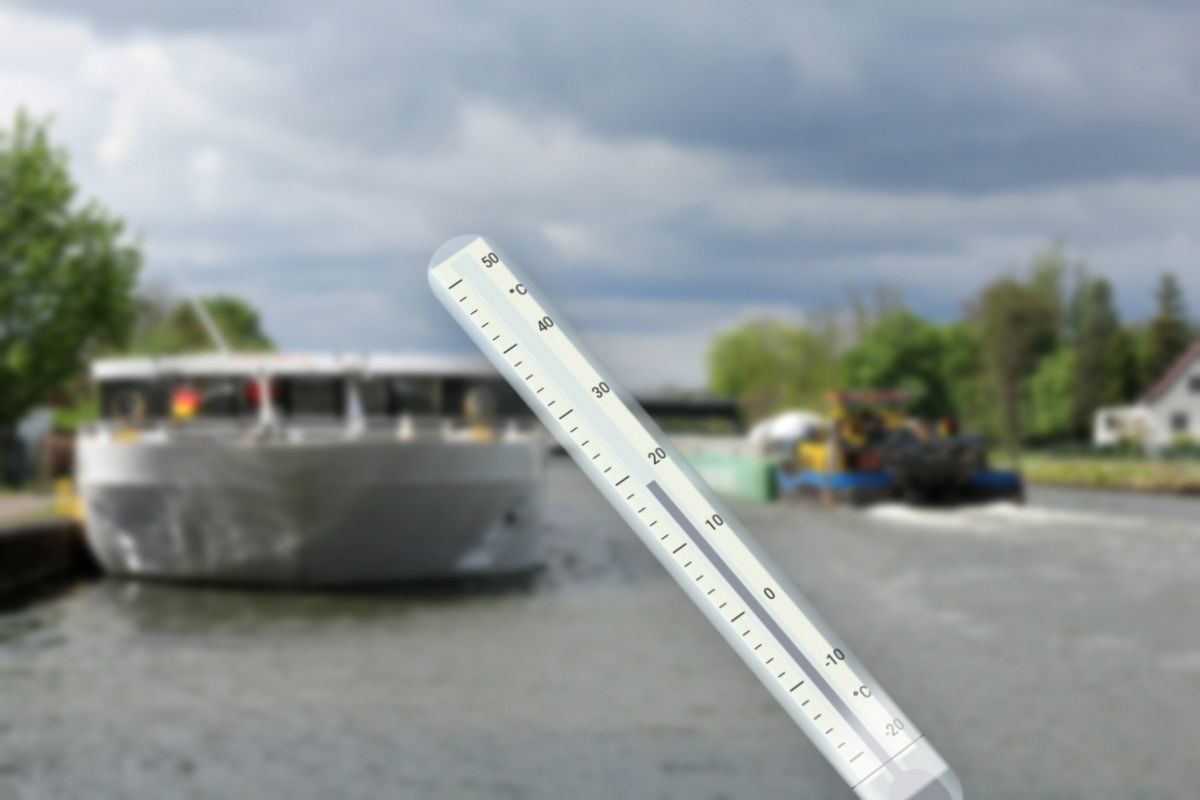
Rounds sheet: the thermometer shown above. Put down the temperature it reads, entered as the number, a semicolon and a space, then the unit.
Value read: 18; °C
